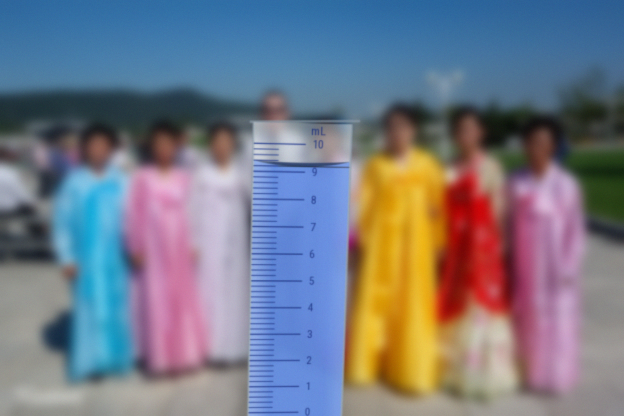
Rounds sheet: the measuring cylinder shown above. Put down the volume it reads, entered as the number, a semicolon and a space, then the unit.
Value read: 9.2; mL
